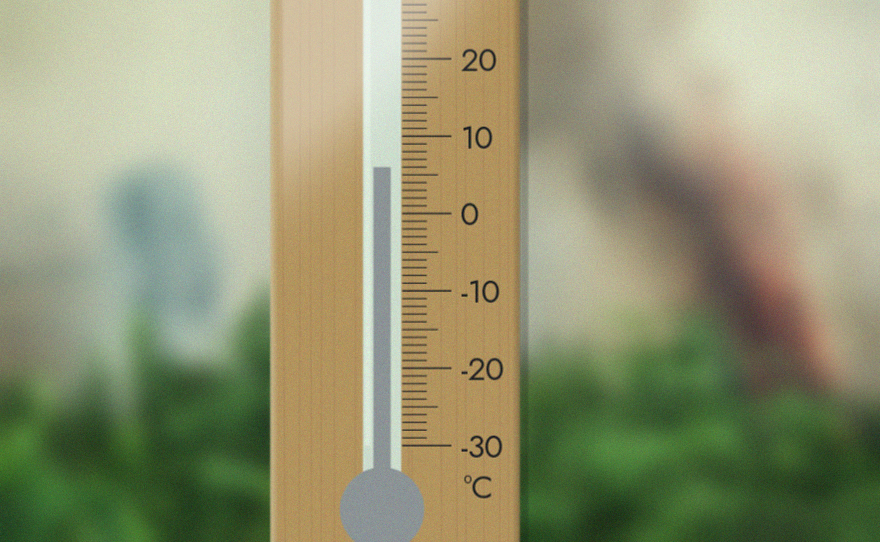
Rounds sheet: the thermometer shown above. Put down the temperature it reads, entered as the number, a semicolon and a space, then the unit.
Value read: 6; °C
